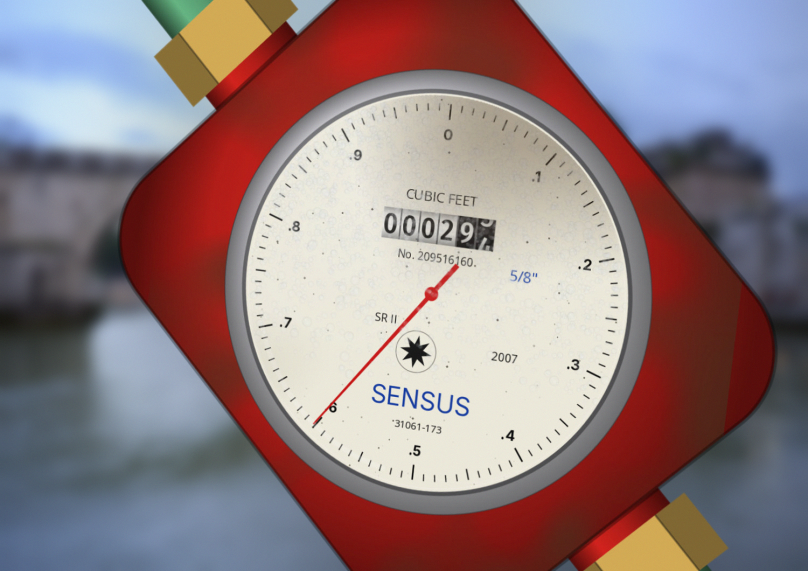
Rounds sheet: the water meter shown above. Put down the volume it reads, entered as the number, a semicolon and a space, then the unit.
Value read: 293.60; ft³
